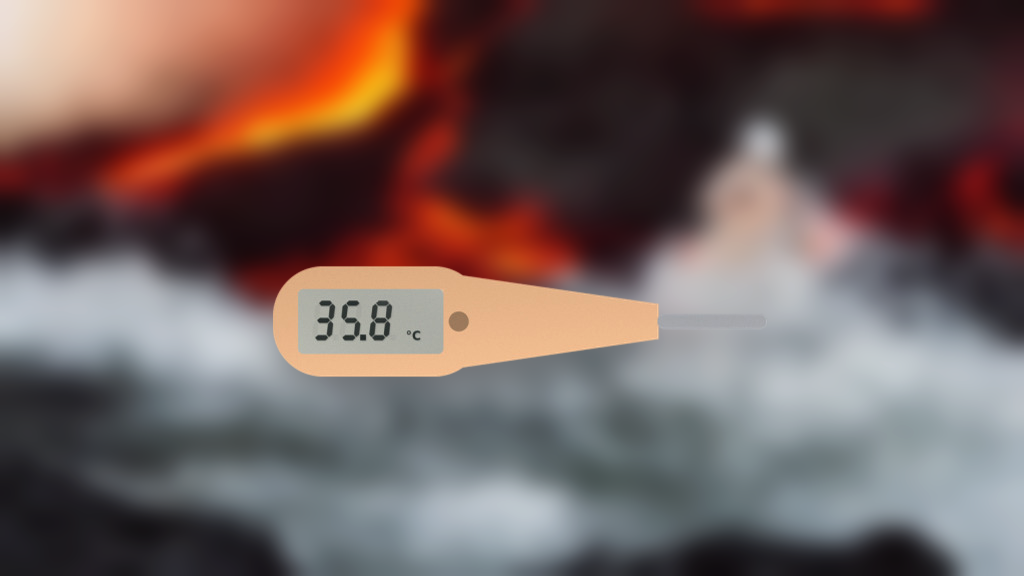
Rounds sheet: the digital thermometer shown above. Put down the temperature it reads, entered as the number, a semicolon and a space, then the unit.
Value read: 35.8; °C
